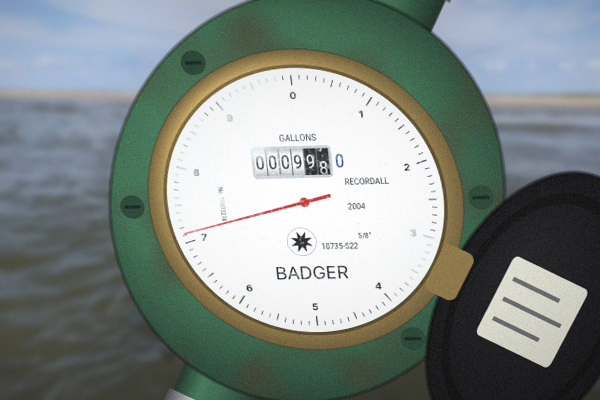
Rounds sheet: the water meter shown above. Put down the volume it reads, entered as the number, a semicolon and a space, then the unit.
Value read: 9977.1; gal
